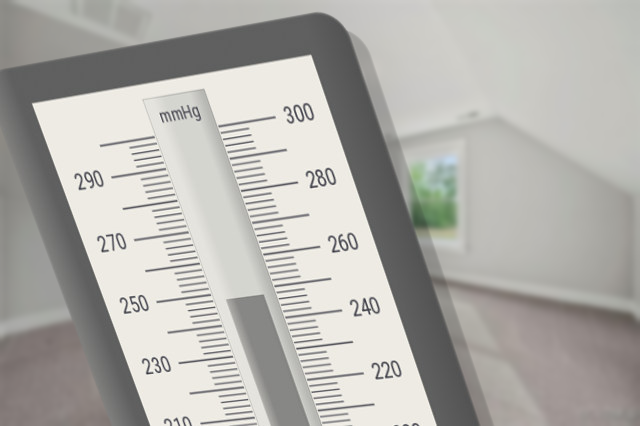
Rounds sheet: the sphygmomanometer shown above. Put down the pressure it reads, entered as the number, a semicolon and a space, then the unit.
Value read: 248; mmHg
